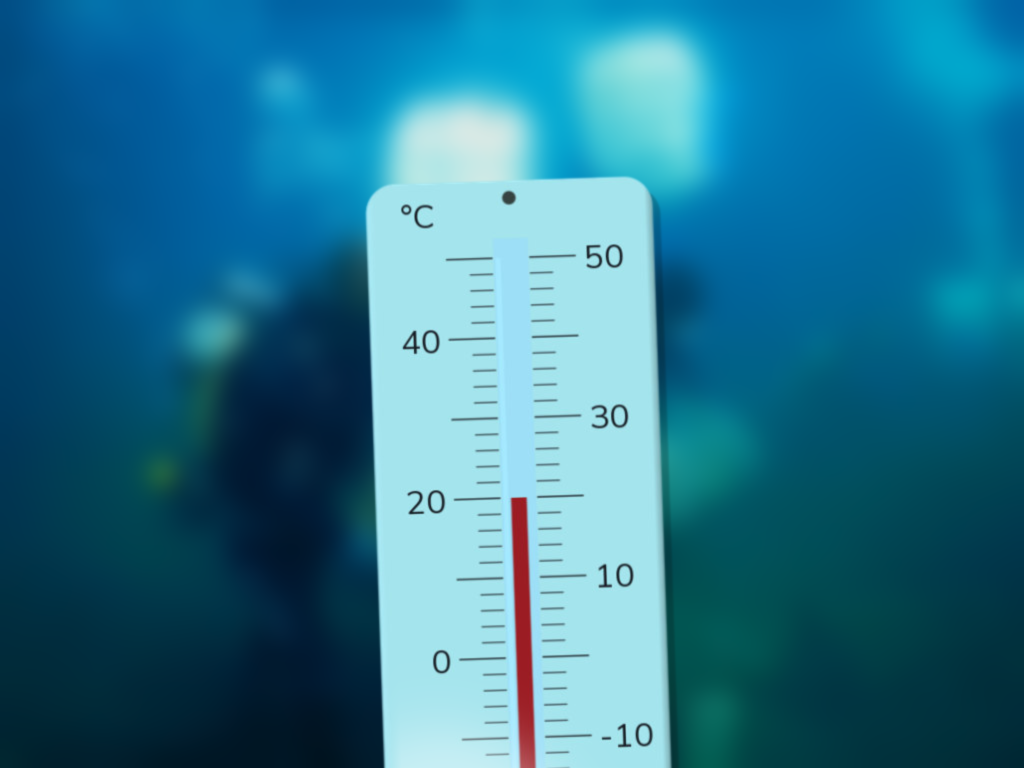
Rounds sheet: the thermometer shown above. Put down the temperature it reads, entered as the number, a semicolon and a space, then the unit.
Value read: 20; °C
